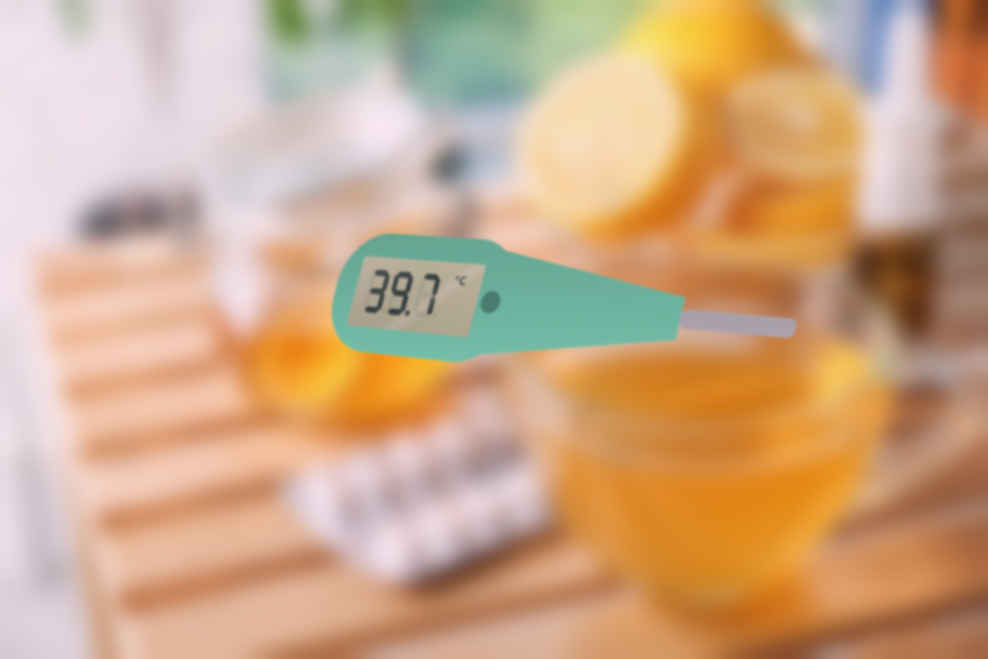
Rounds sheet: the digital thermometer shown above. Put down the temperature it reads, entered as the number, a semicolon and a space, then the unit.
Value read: 39.7; °C
